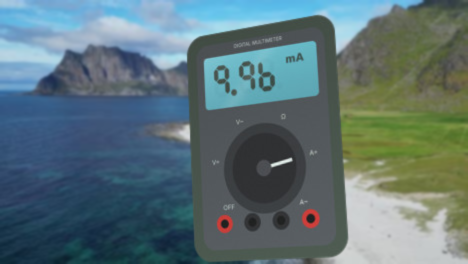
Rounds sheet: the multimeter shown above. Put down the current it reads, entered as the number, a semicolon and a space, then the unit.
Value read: 9.96; mA
